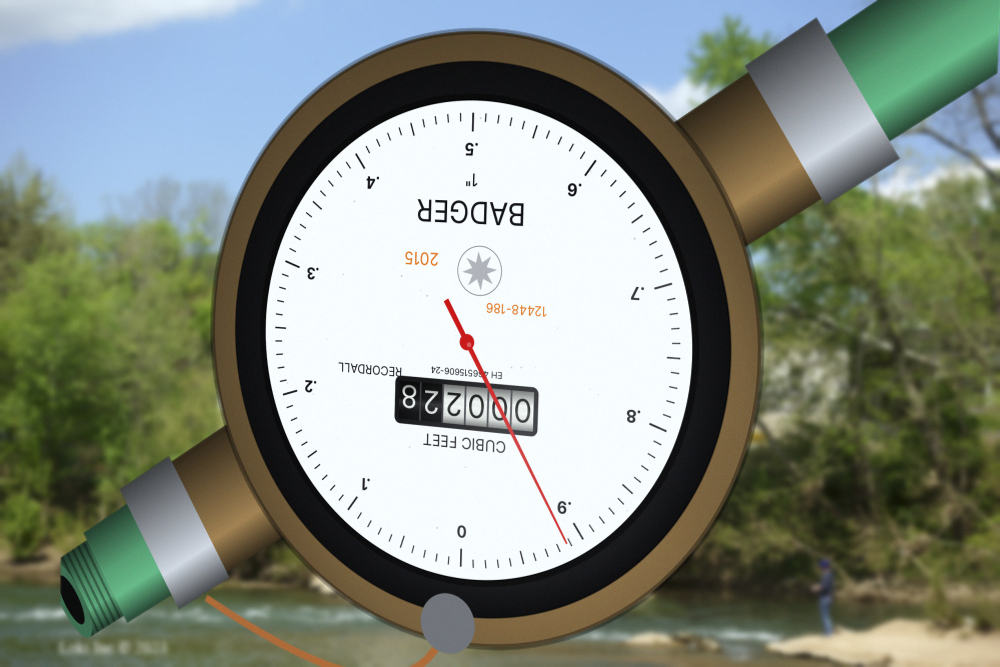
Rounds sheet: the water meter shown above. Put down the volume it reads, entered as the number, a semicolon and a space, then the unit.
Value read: 227.91; ft³
